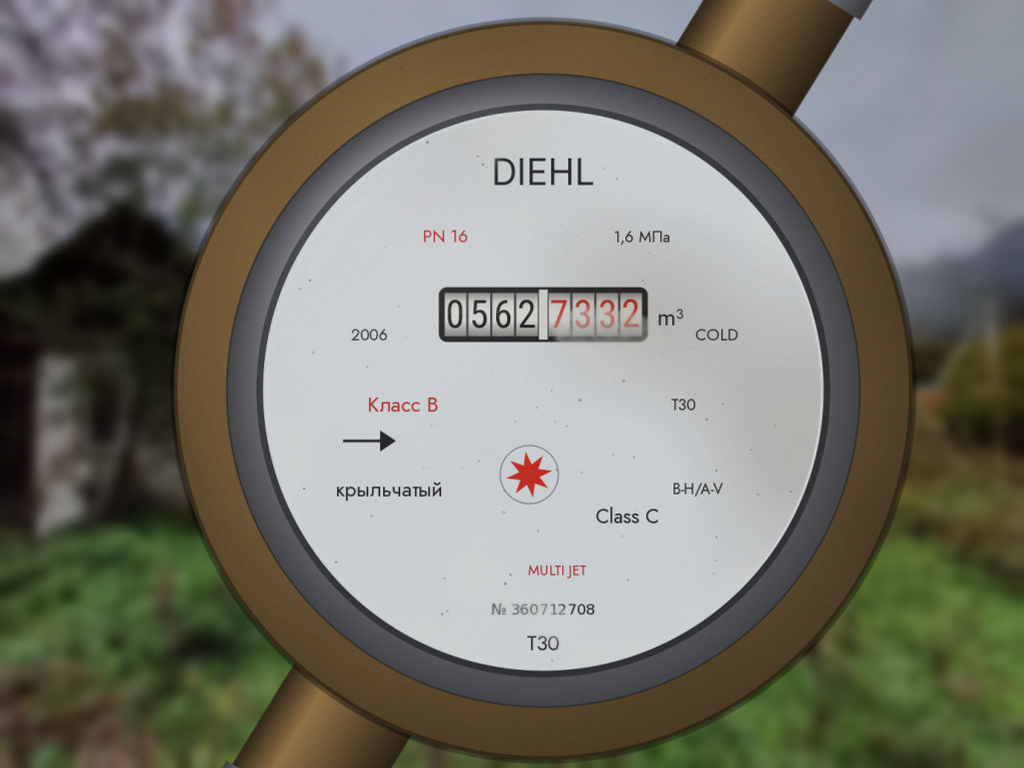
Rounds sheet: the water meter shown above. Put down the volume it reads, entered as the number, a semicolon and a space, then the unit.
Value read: 562.7332; m³
